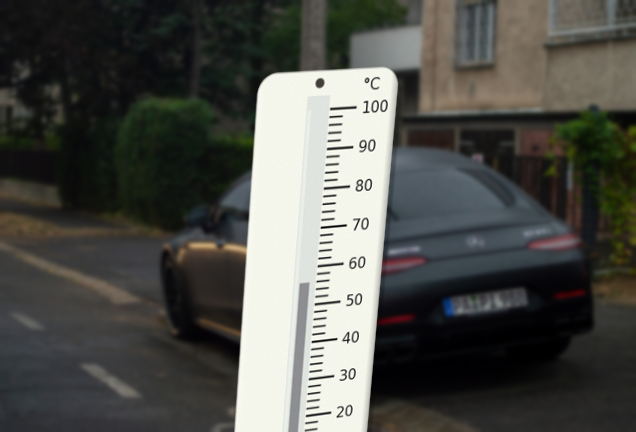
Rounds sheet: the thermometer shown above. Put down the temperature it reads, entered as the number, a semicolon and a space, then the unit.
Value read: 56; °C
